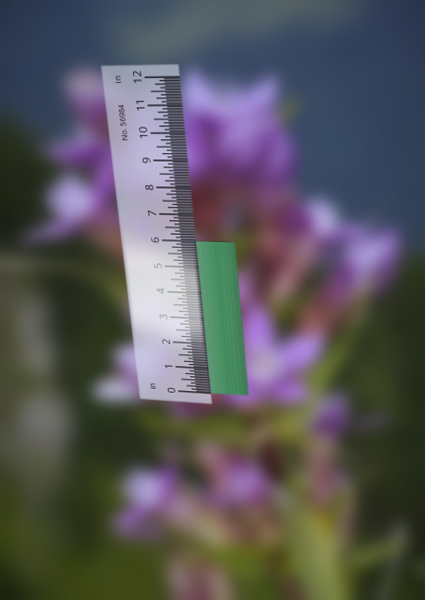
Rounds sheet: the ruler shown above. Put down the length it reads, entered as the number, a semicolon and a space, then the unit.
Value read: 6; in
